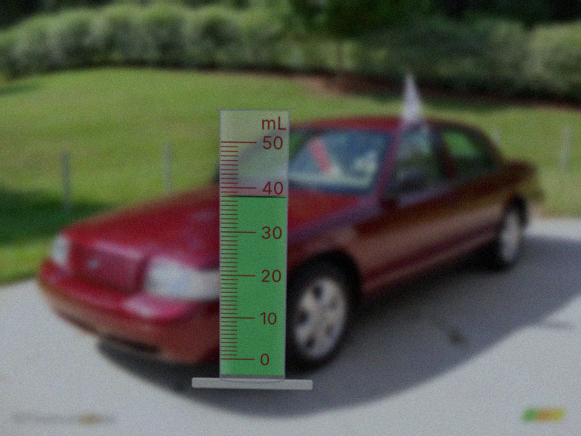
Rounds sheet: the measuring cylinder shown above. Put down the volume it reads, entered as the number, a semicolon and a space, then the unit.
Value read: 38; mL
